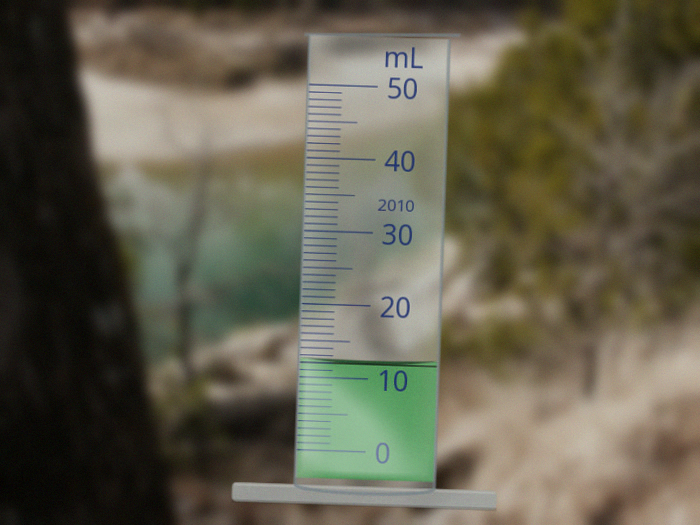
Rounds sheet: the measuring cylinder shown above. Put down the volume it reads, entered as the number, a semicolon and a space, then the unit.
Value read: 12; mL
